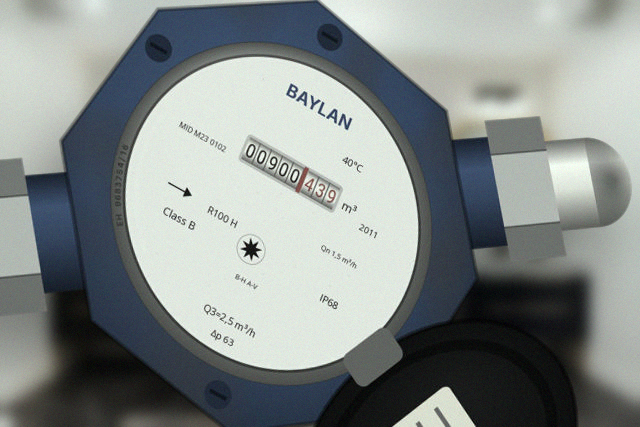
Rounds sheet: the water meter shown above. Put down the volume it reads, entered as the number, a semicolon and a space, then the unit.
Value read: 900.439; m³
